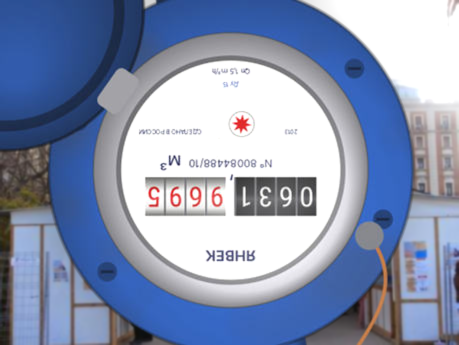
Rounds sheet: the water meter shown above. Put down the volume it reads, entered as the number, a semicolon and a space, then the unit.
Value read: 631.9695; m³
